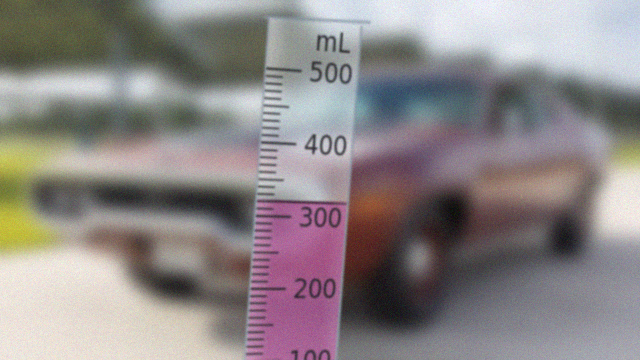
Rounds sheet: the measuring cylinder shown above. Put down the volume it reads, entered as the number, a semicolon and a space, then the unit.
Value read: 320; mL
